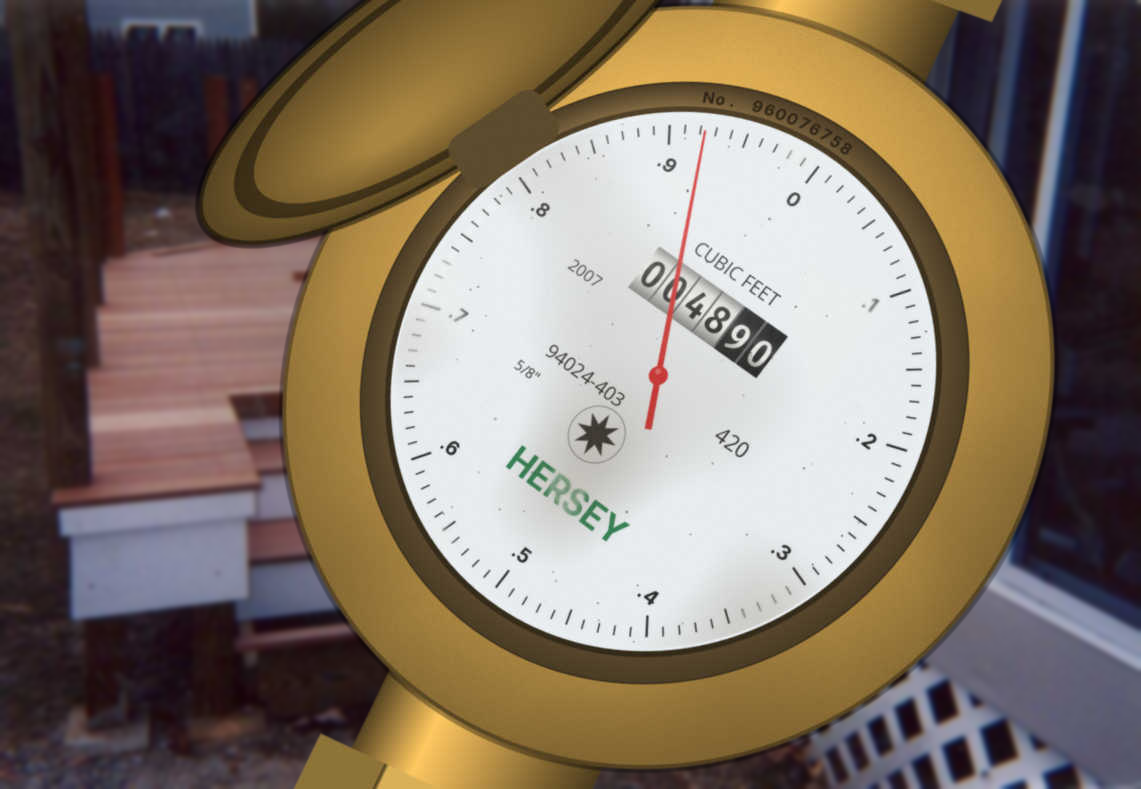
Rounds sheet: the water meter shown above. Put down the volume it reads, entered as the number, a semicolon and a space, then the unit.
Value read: 4889.92; ft³
